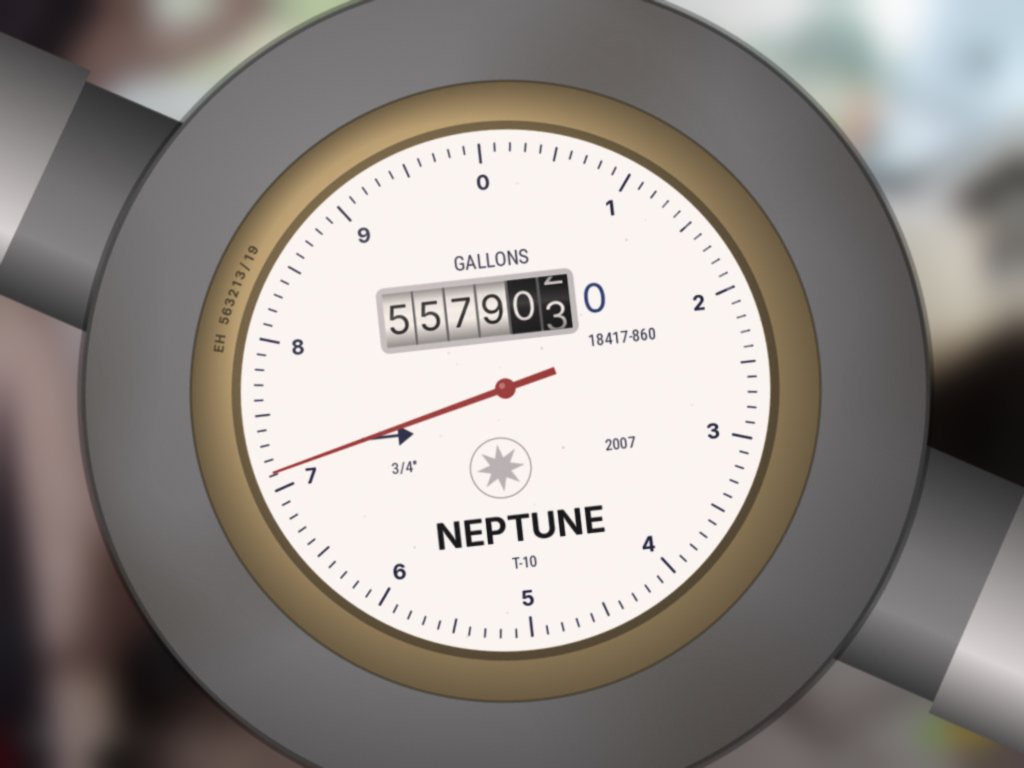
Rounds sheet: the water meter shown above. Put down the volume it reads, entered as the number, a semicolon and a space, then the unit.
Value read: 5579027.1; gal
